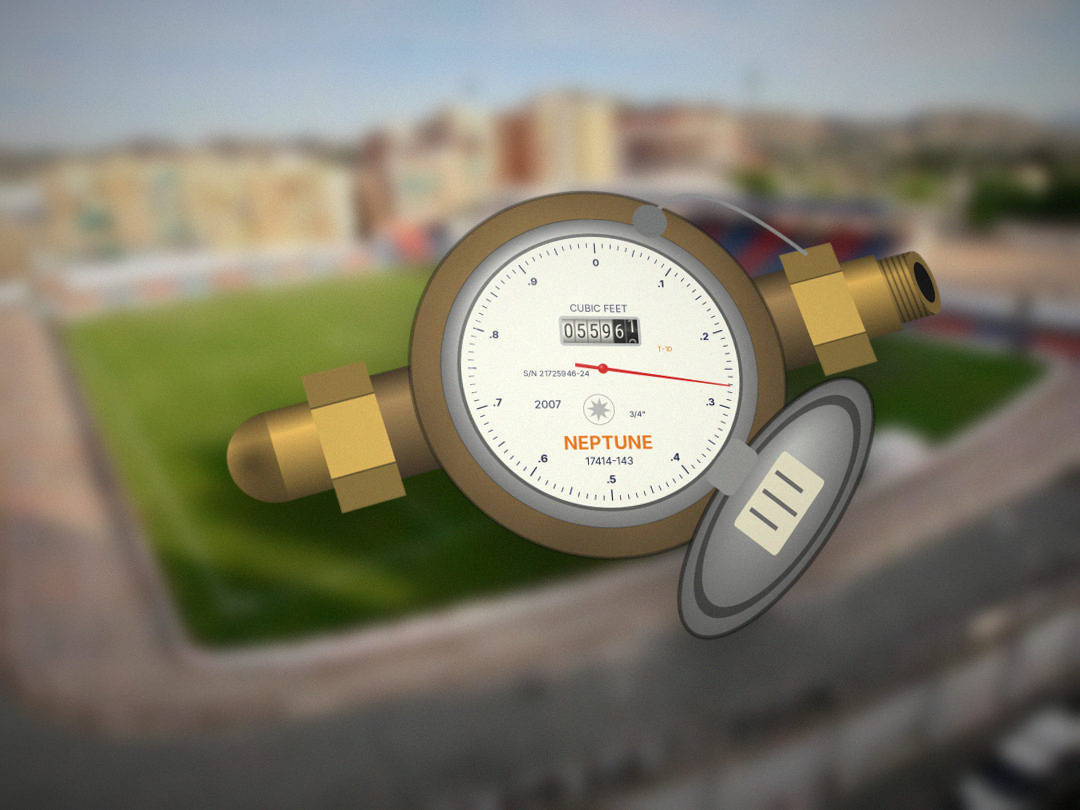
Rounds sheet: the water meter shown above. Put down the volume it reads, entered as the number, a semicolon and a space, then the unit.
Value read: 55961.27; ft³
